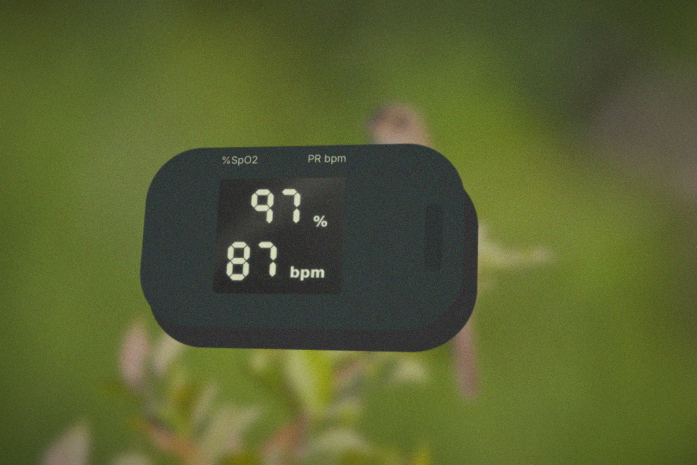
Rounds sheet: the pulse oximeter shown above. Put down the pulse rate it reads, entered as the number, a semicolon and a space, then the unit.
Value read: 87; bpm
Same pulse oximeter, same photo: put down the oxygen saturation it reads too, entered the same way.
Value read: 97; %
